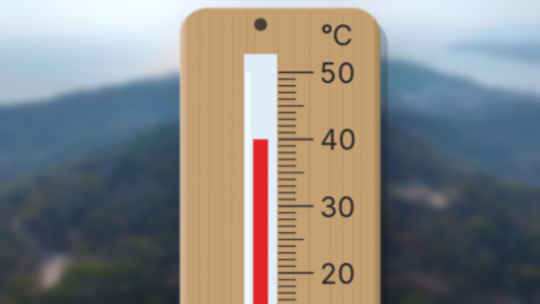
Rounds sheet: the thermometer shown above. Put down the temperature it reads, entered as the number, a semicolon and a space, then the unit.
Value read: 40; °C
